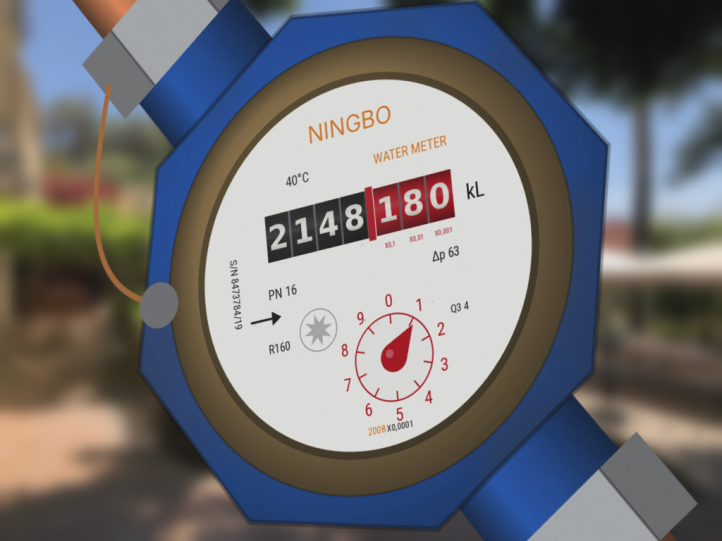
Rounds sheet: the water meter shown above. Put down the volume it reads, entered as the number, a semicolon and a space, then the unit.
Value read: 2148.1801; kL
